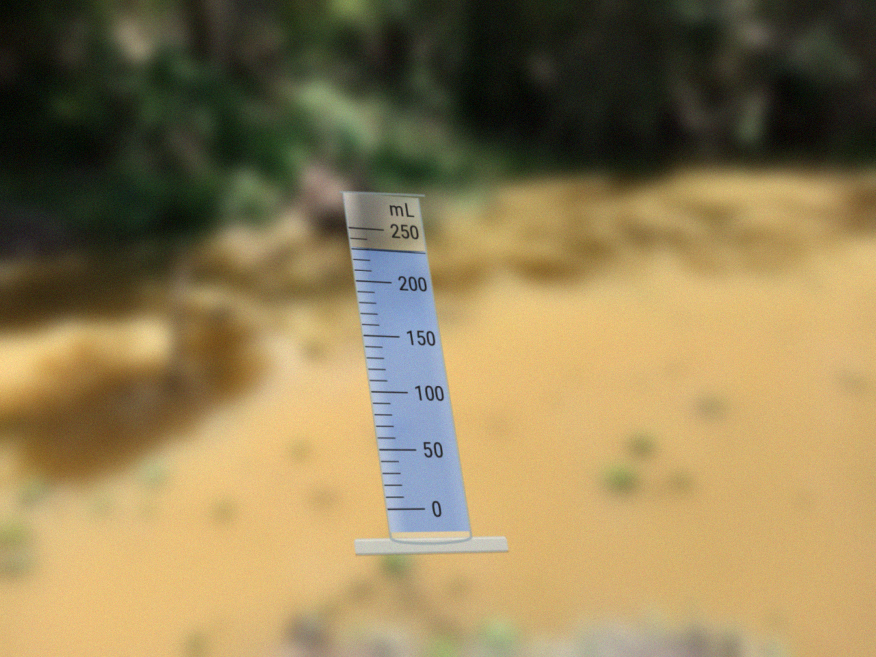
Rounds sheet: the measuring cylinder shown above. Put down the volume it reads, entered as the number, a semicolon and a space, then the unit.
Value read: 230; mL
